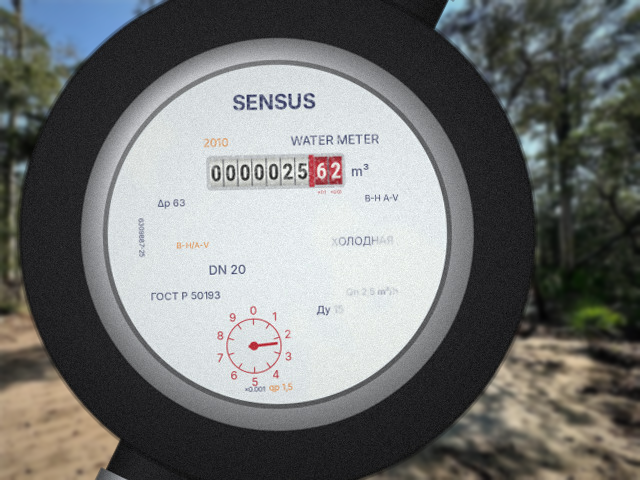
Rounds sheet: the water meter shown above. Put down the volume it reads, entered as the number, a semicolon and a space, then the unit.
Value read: 25.622; m³
